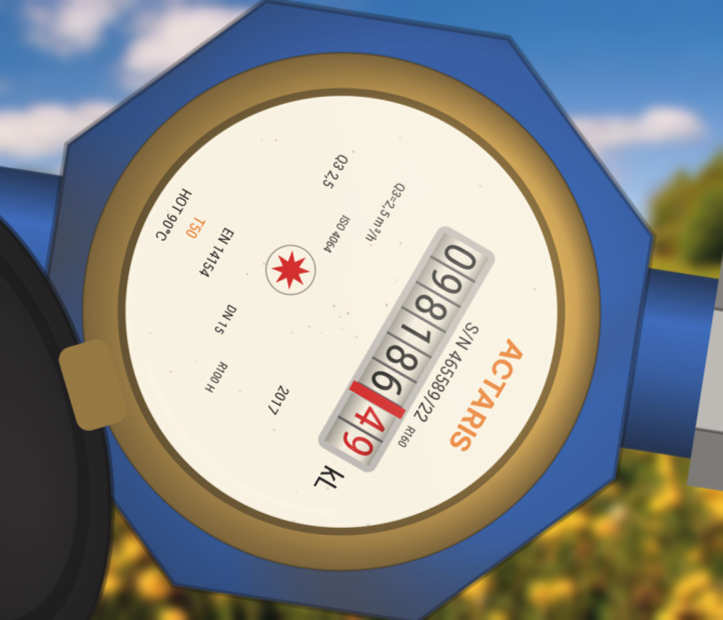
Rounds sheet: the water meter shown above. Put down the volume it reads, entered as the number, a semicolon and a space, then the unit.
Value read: 98186.49; kL
